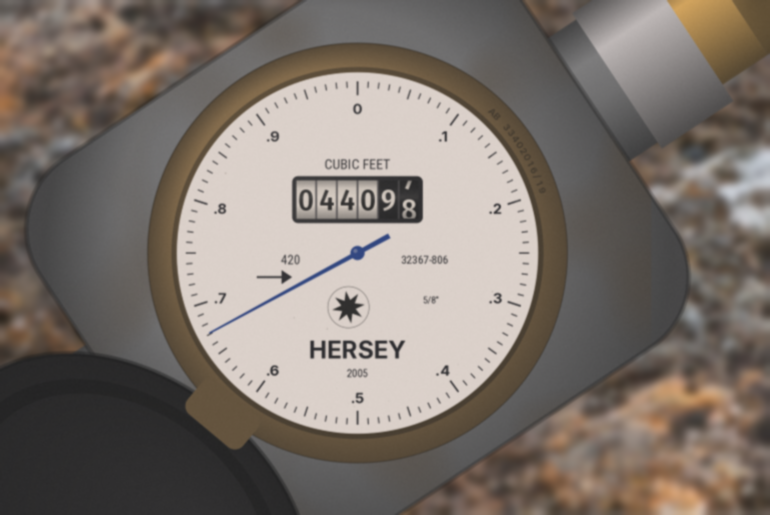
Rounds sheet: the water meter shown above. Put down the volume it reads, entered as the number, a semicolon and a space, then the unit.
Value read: 44097.67; ft³
